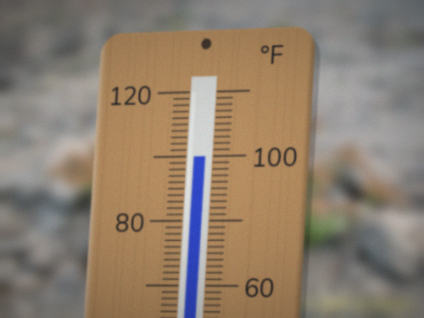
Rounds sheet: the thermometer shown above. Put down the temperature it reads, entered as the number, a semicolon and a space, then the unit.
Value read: 100; °F
